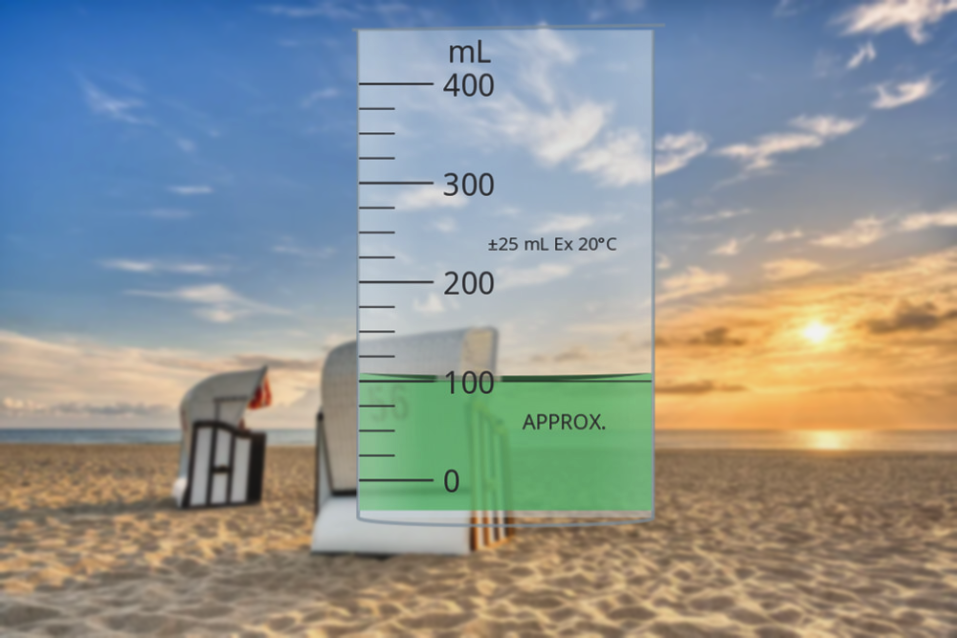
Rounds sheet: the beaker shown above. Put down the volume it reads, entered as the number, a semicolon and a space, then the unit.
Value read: 100; mL
